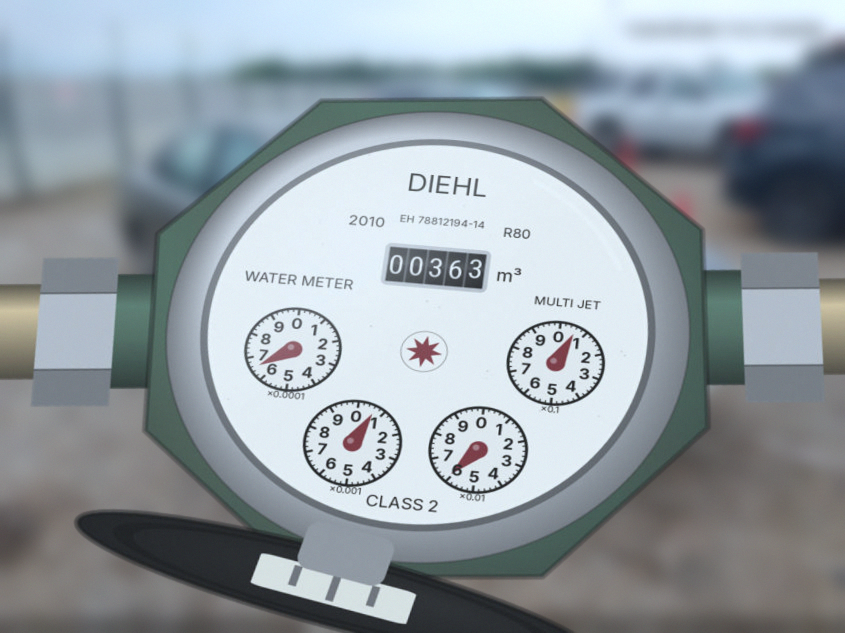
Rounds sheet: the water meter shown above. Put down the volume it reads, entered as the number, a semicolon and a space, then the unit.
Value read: 363.0606; m³
